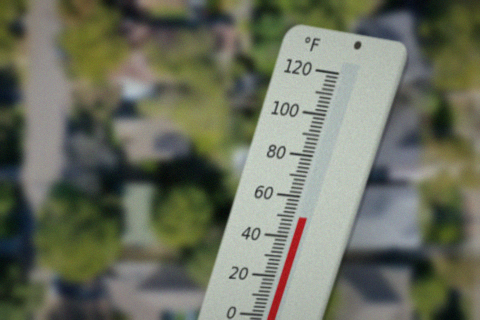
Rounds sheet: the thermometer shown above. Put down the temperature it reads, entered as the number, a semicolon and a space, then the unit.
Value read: 50; °F
